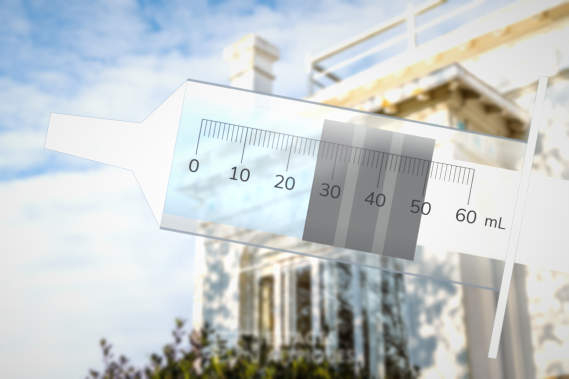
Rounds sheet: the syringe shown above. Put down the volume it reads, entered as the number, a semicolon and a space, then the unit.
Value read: 26; mL
